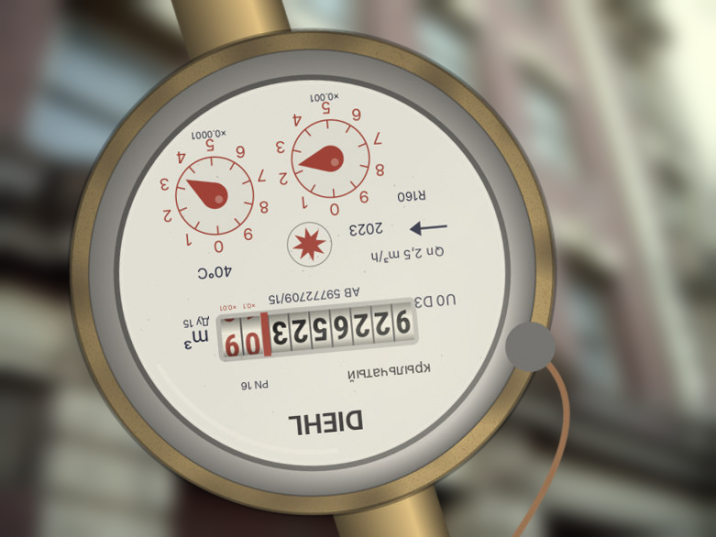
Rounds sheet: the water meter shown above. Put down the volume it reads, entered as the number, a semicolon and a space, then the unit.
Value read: 9226523.0923; m³
